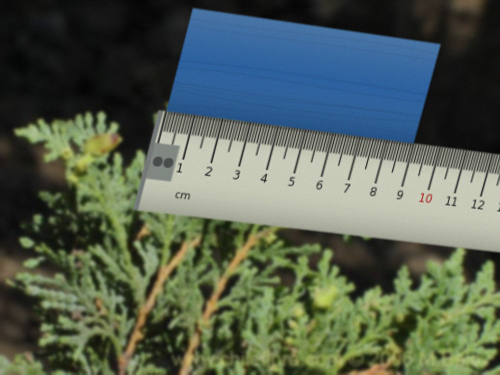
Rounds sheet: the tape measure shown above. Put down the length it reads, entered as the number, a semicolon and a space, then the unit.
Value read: 9; cm
